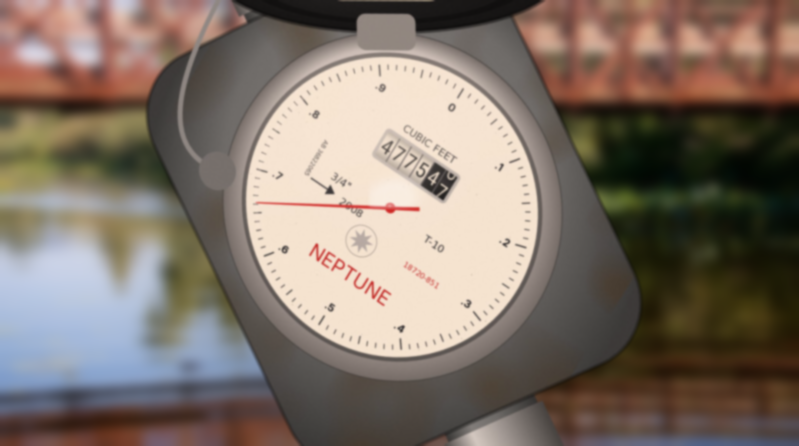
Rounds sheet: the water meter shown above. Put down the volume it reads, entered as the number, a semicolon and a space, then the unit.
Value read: 477546.66; ft³
